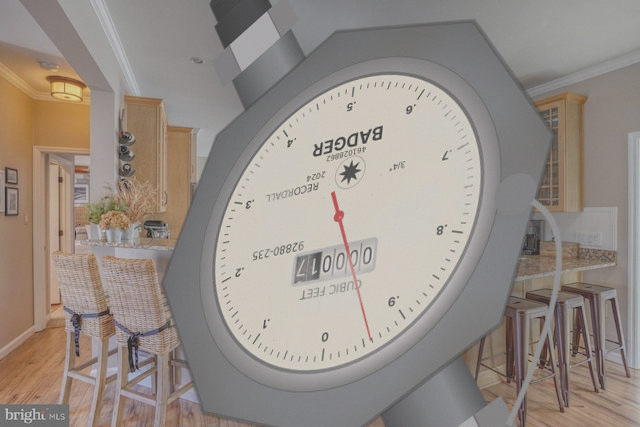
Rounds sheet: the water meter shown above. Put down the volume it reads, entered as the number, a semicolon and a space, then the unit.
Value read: 16.94; ft³
